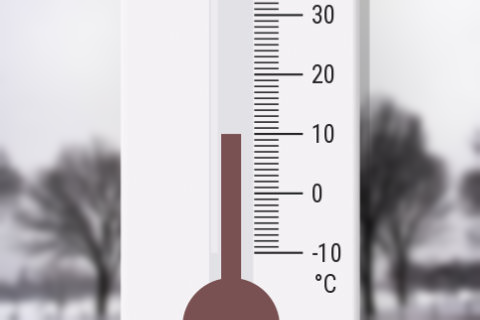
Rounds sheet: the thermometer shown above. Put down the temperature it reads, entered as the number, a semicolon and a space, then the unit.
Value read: 10; °C
